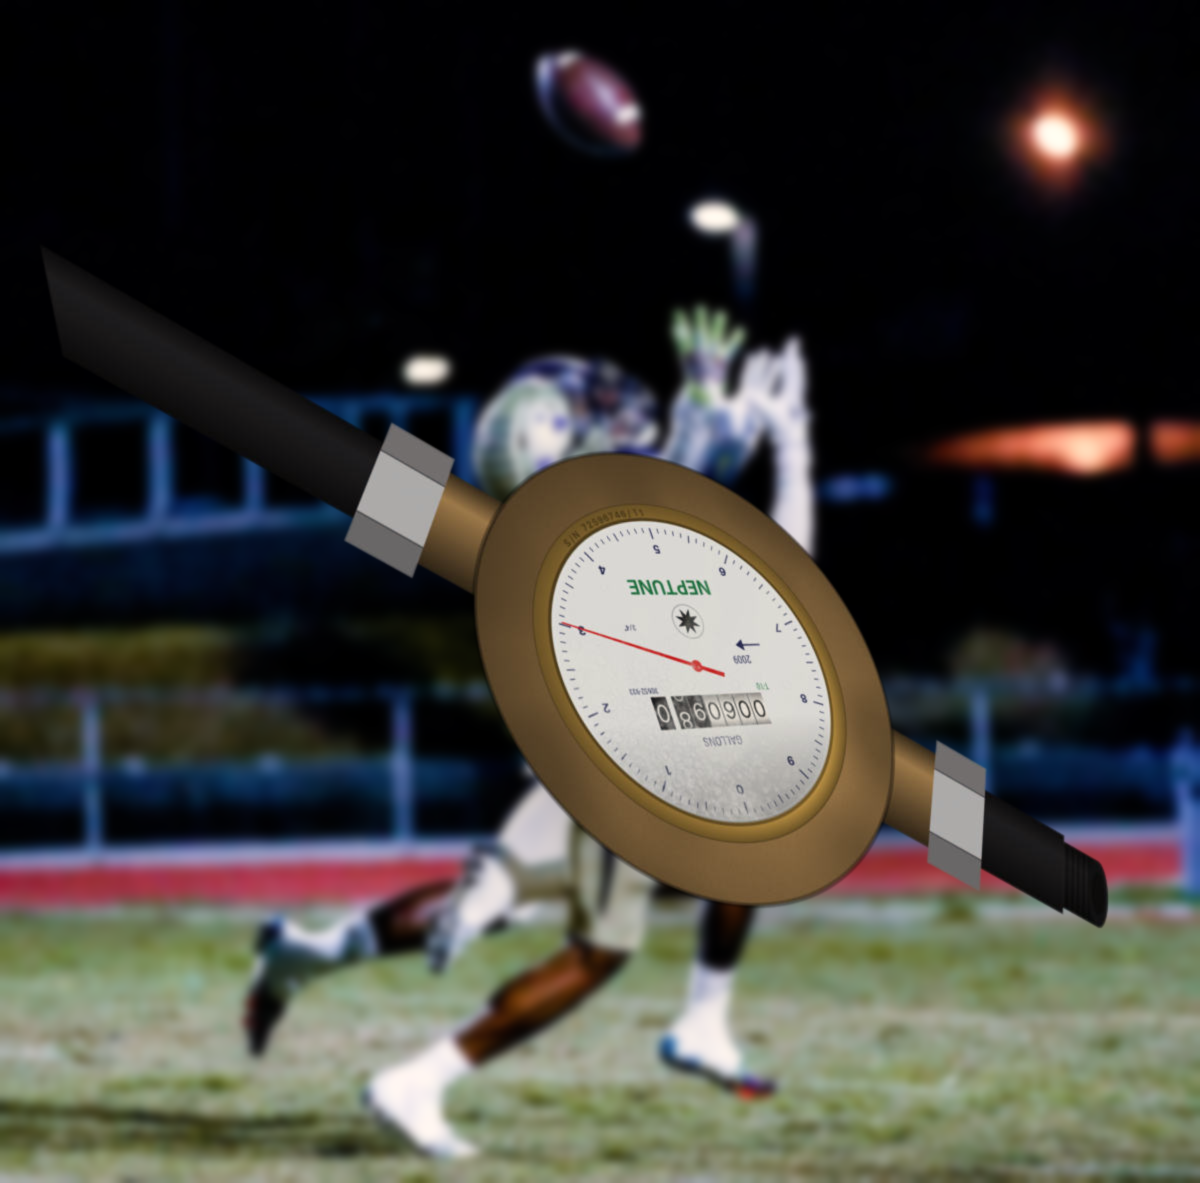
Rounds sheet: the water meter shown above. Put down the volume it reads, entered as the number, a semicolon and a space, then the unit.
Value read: 60983.0; gal
